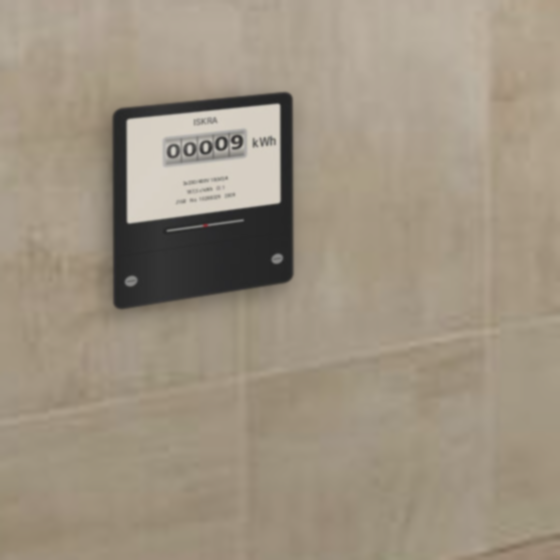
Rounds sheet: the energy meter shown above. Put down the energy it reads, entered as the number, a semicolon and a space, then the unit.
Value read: 9; kWh
